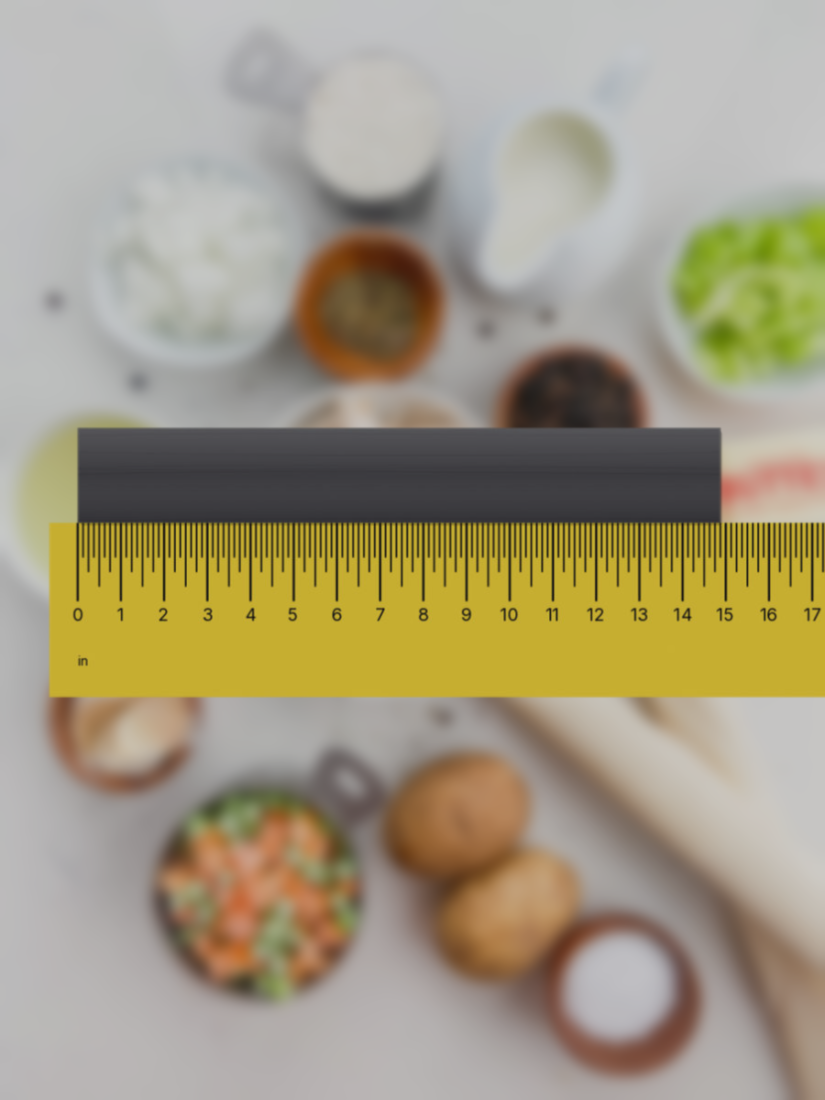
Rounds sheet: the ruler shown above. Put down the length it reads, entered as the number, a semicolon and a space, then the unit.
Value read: 14.875; in
